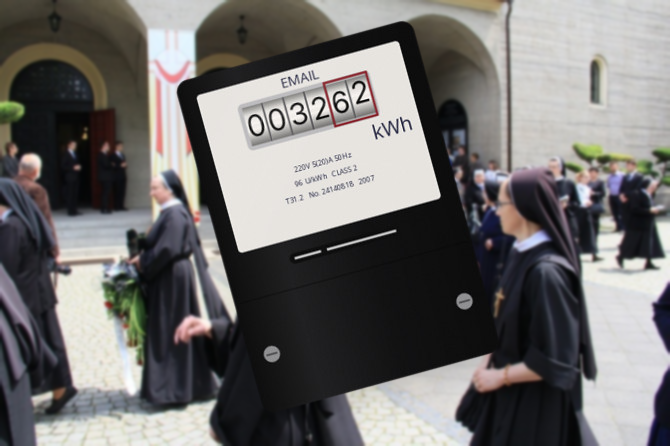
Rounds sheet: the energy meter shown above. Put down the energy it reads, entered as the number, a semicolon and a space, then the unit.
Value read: 32.62; kWh
